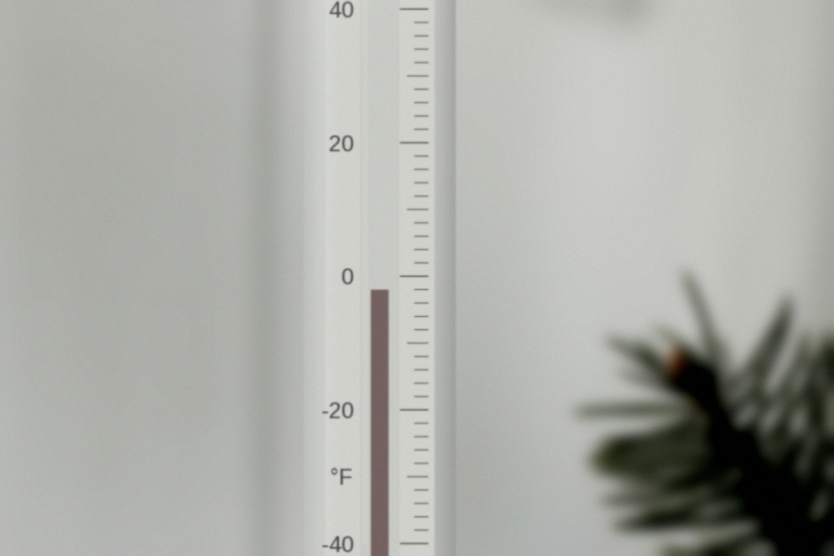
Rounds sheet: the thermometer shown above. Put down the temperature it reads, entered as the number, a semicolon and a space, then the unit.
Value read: -2; °F
